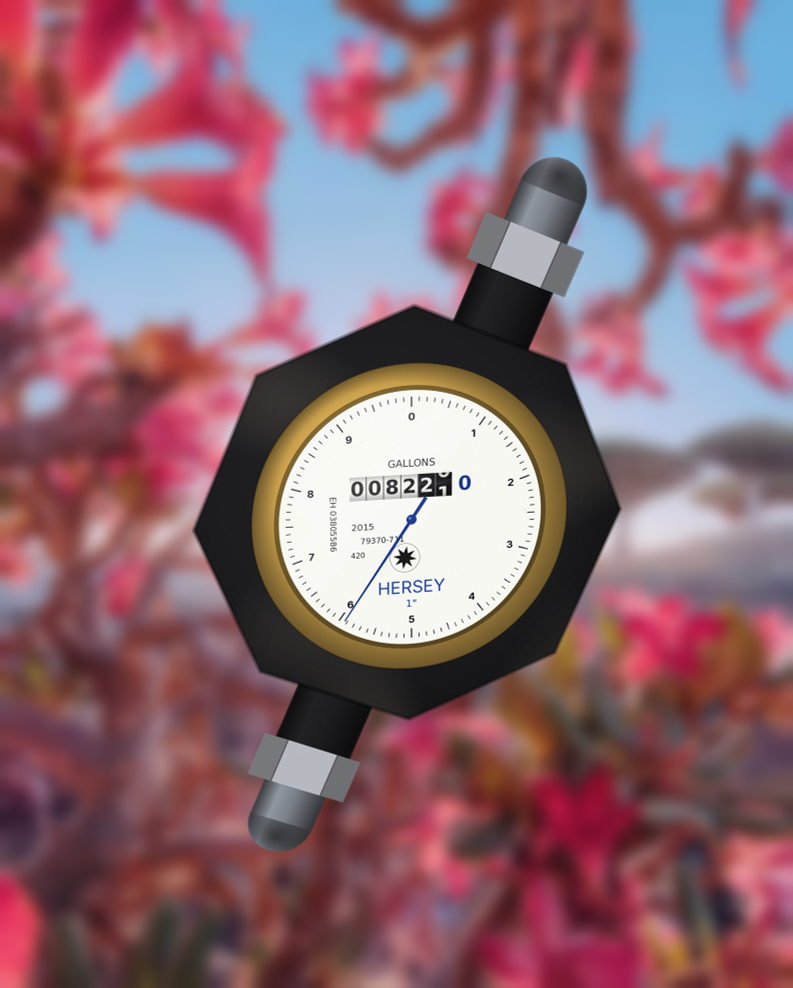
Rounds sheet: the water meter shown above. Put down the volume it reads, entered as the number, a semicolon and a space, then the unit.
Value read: 82205.9; gal
